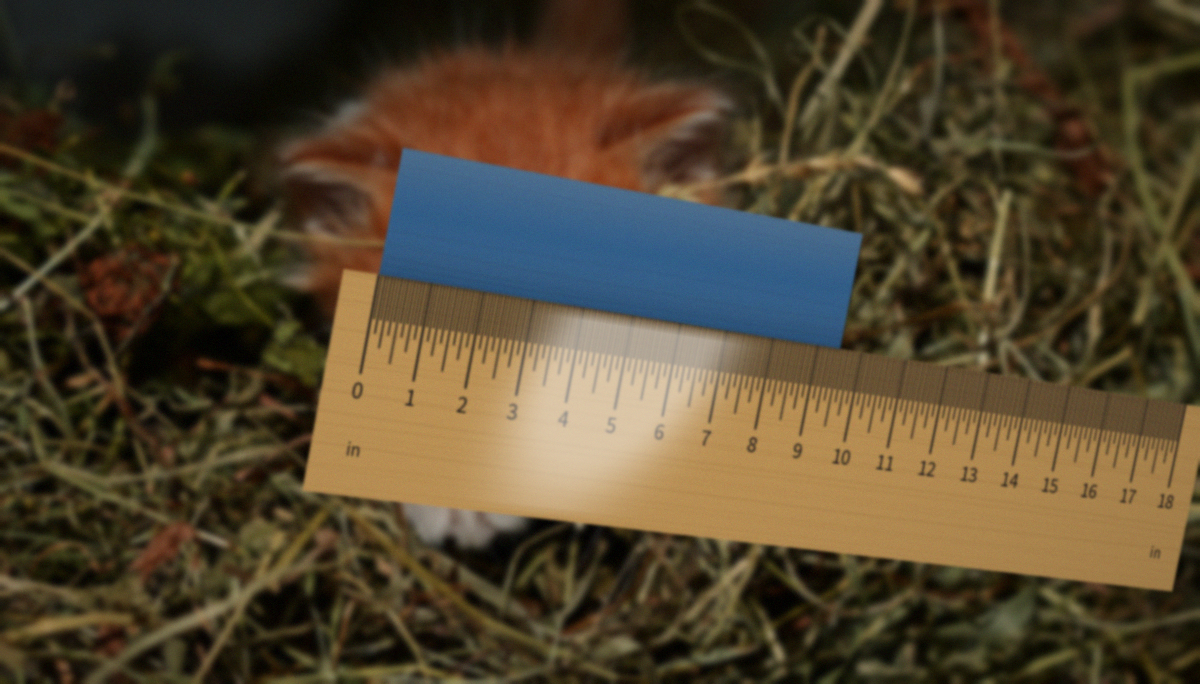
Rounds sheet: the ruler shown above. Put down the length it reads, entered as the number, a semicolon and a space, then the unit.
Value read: 9.5; in
